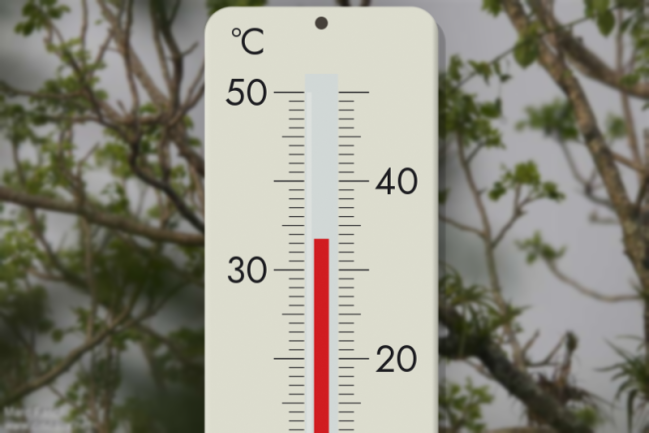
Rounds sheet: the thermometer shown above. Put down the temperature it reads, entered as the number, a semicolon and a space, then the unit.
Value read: 33.5; °C
